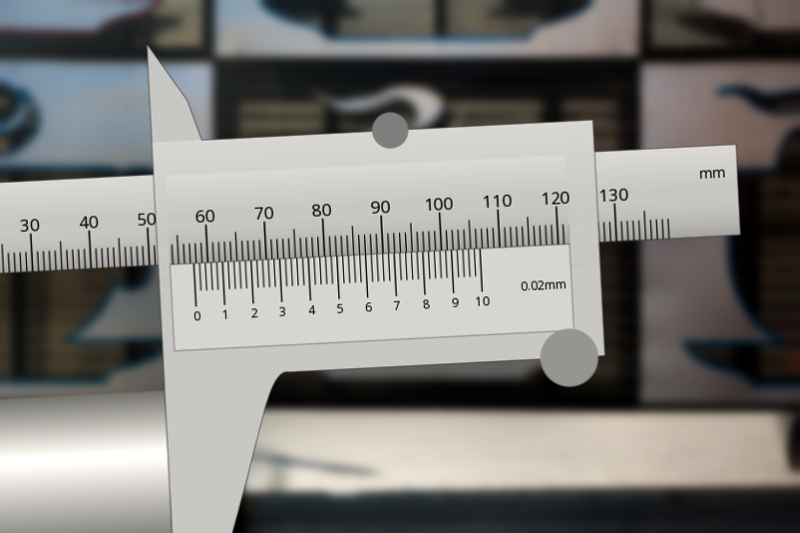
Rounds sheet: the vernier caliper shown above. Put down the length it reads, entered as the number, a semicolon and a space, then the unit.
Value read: 57.6; mm
